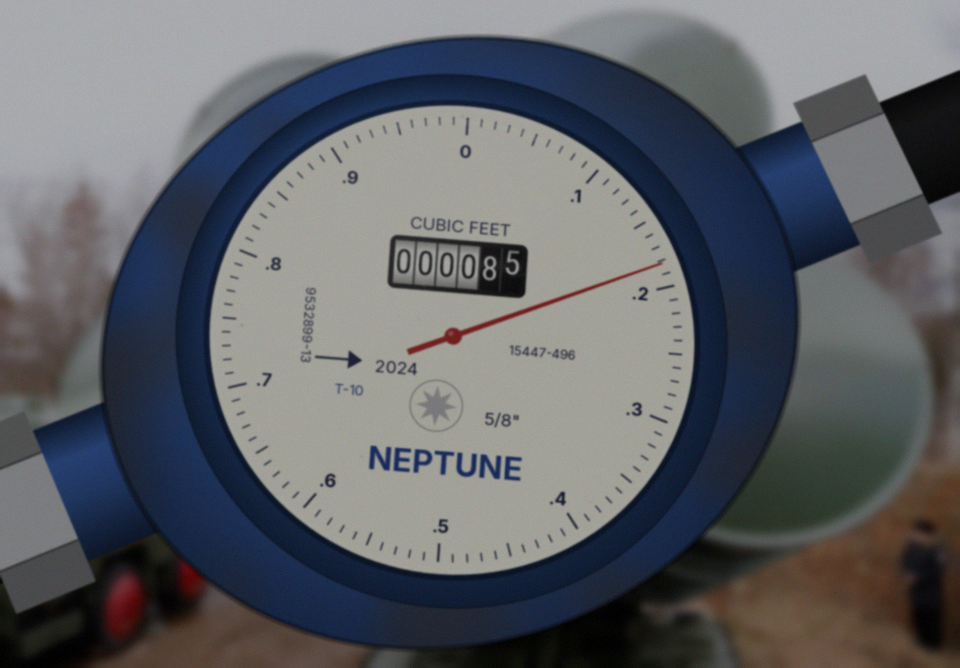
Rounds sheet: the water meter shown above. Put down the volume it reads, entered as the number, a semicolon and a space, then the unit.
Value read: 85.18; ft³
